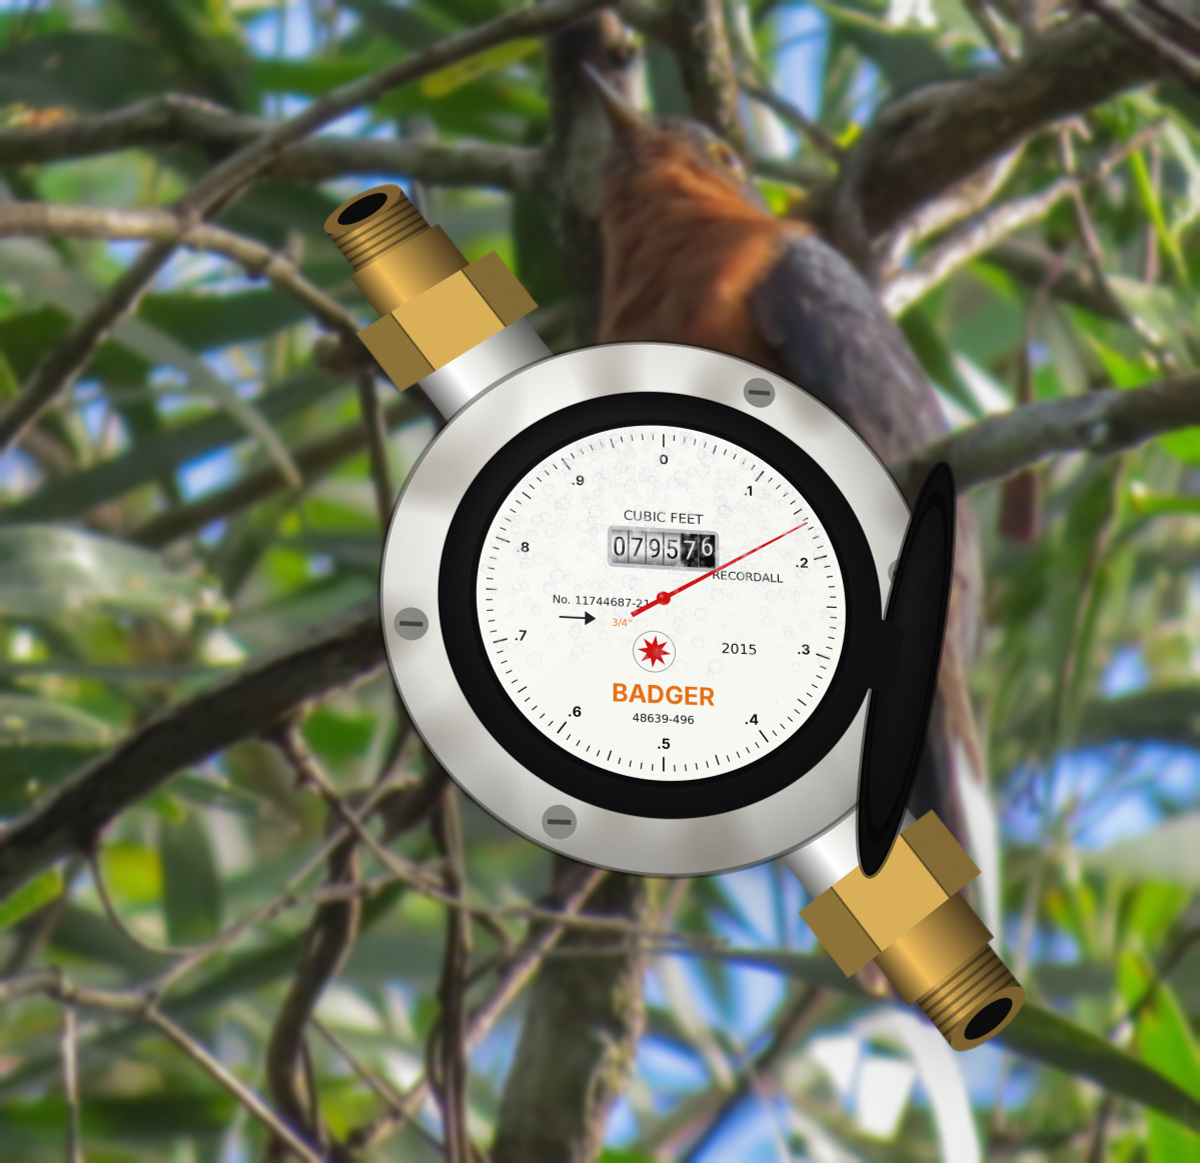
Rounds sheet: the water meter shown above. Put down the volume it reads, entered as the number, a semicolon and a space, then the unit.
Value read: 79576.16; ft³
